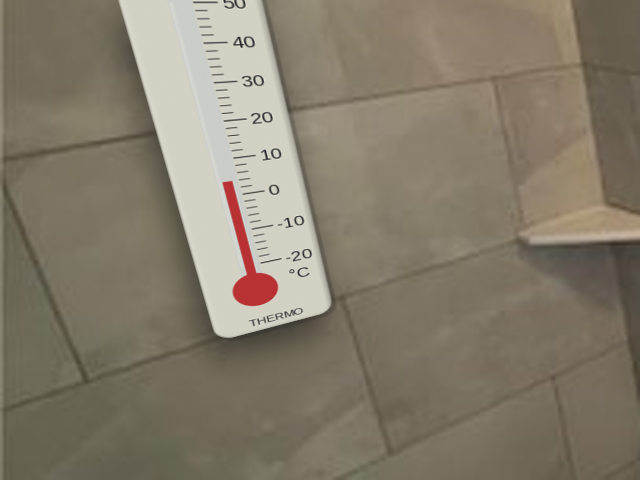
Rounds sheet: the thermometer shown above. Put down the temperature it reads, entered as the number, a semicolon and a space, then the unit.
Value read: 4; °C
